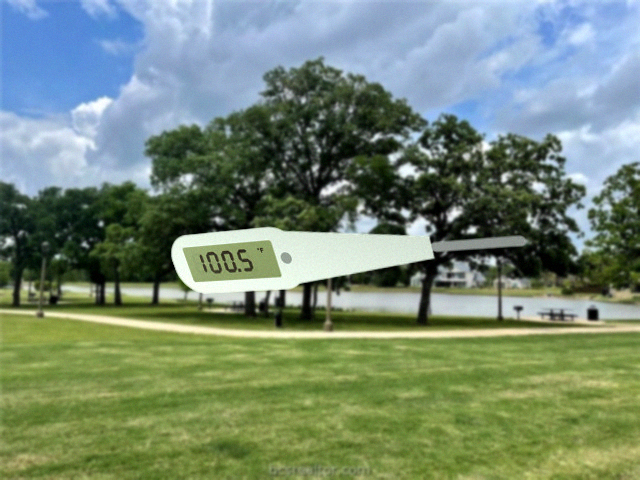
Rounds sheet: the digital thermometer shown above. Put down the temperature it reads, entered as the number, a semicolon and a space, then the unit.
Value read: 100.5; °F
